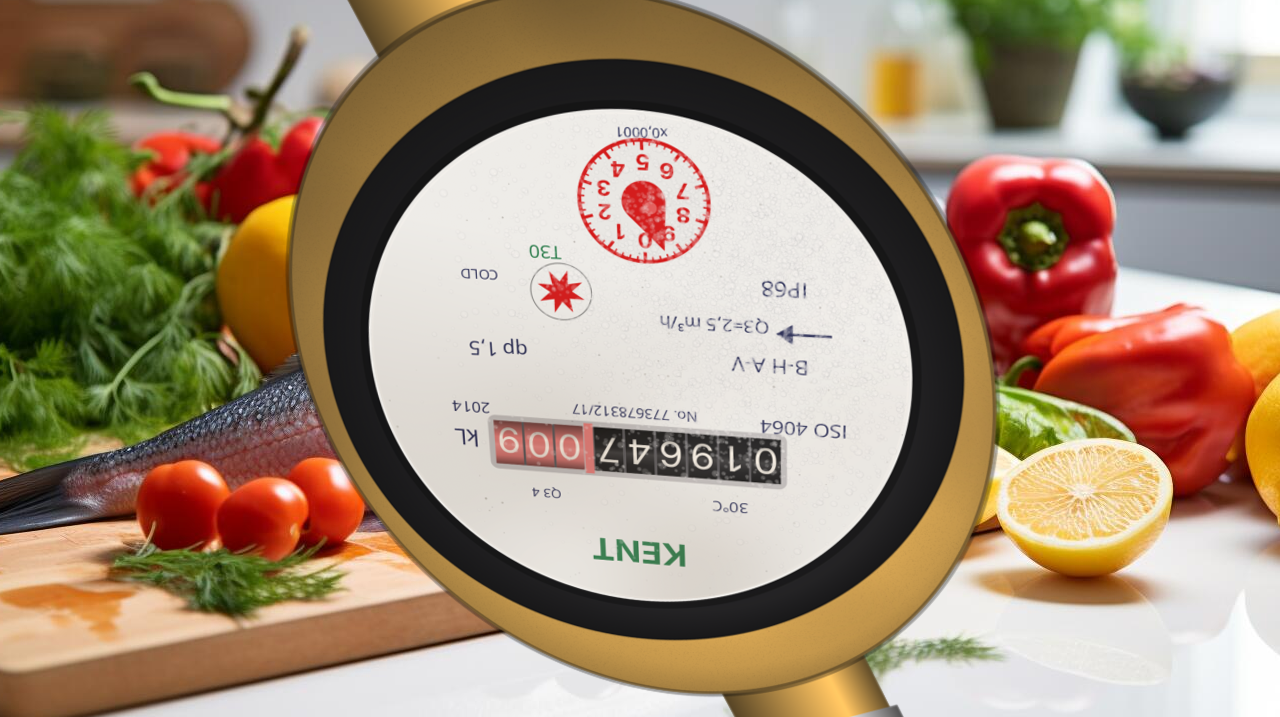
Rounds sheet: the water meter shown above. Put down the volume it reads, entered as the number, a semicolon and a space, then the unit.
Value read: 19647.0089; kL
